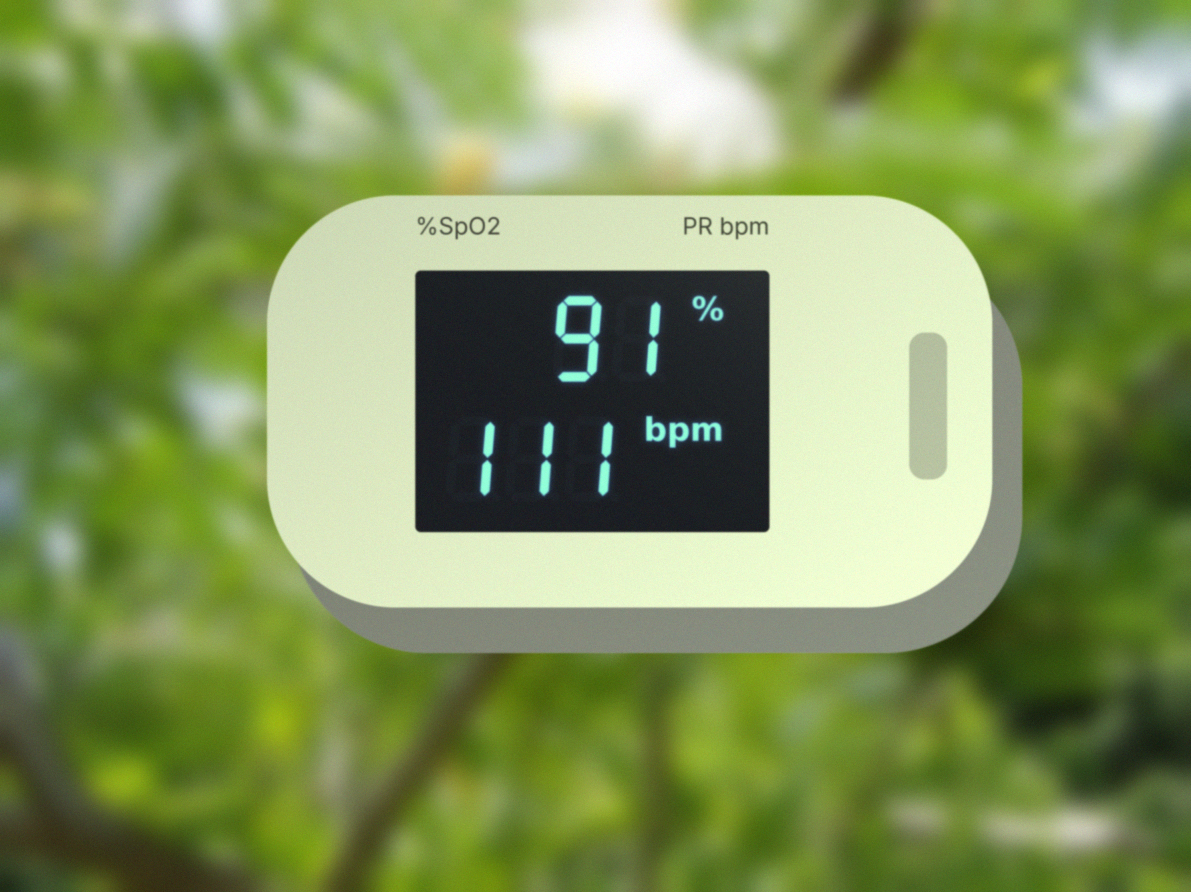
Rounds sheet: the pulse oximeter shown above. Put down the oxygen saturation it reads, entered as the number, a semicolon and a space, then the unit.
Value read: 91; %
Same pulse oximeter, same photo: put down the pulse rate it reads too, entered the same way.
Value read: 111; bpm
